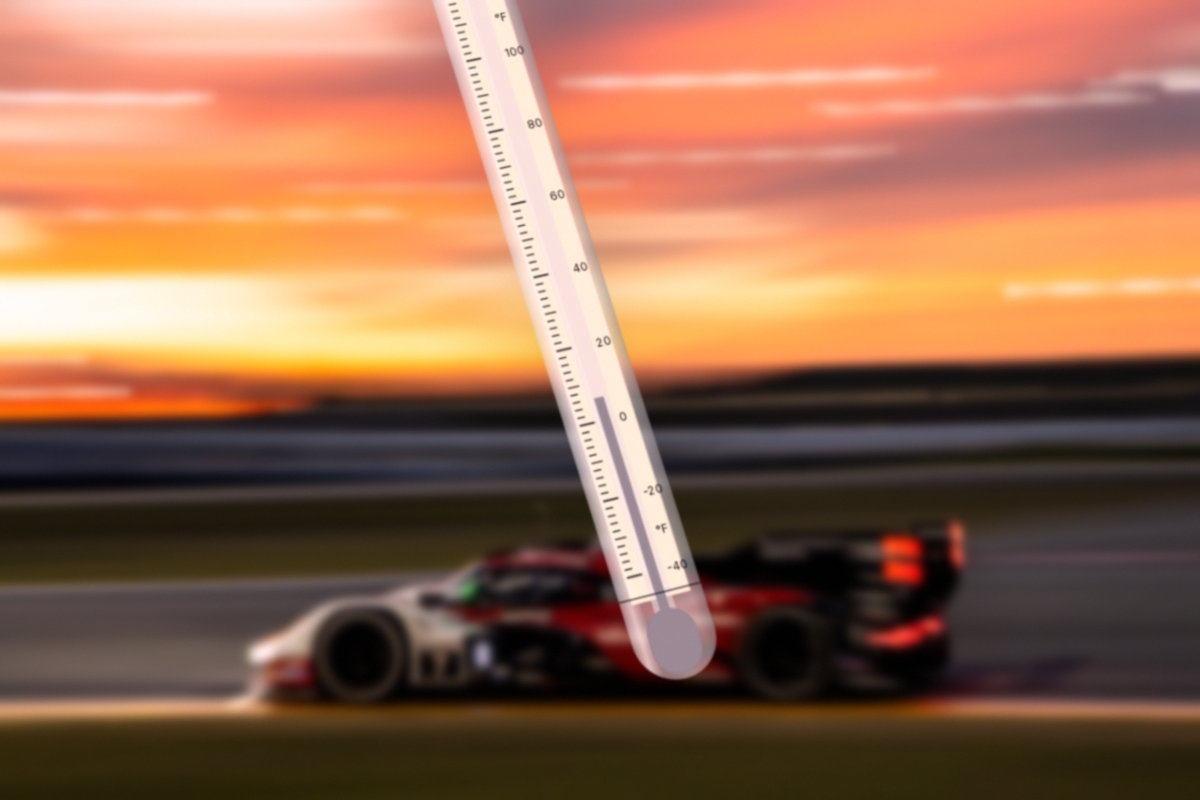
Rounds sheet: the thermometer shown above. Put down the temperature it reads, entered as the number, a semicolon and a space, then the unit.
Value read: 6; °F
